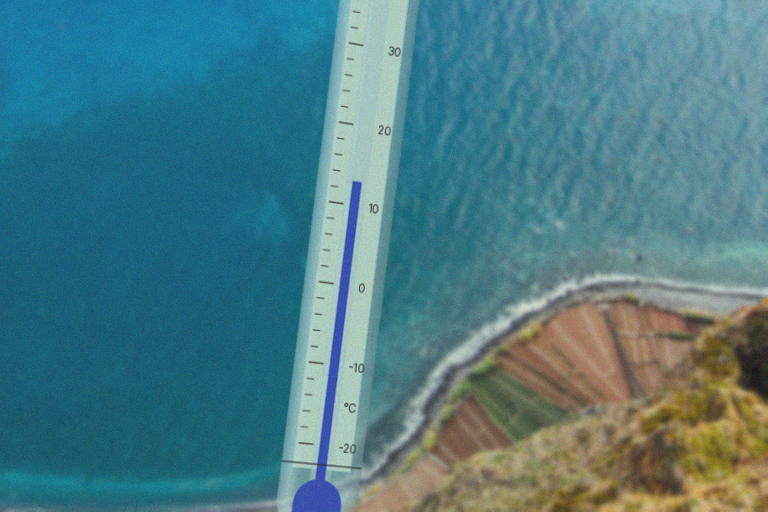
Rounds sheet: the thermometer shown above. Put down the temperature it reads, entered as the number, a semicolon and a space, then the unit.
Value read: 13; °C
